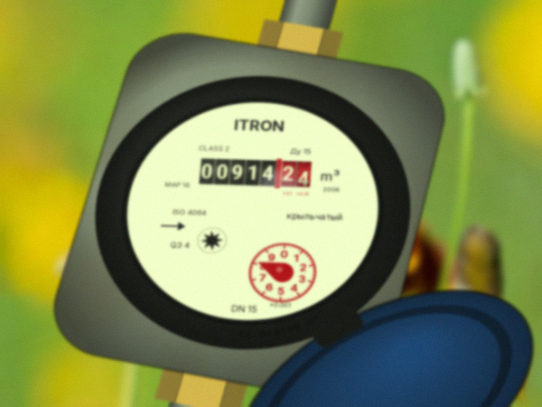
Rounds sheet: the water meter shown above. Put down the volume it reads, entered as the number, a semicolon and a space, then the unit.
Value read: 914.238; m³
